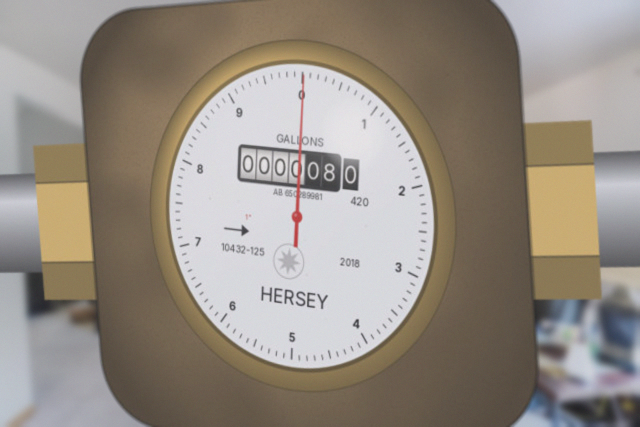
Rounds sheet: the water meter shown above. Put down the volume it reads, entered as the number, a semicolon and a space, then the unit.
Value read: 80.0; gal
